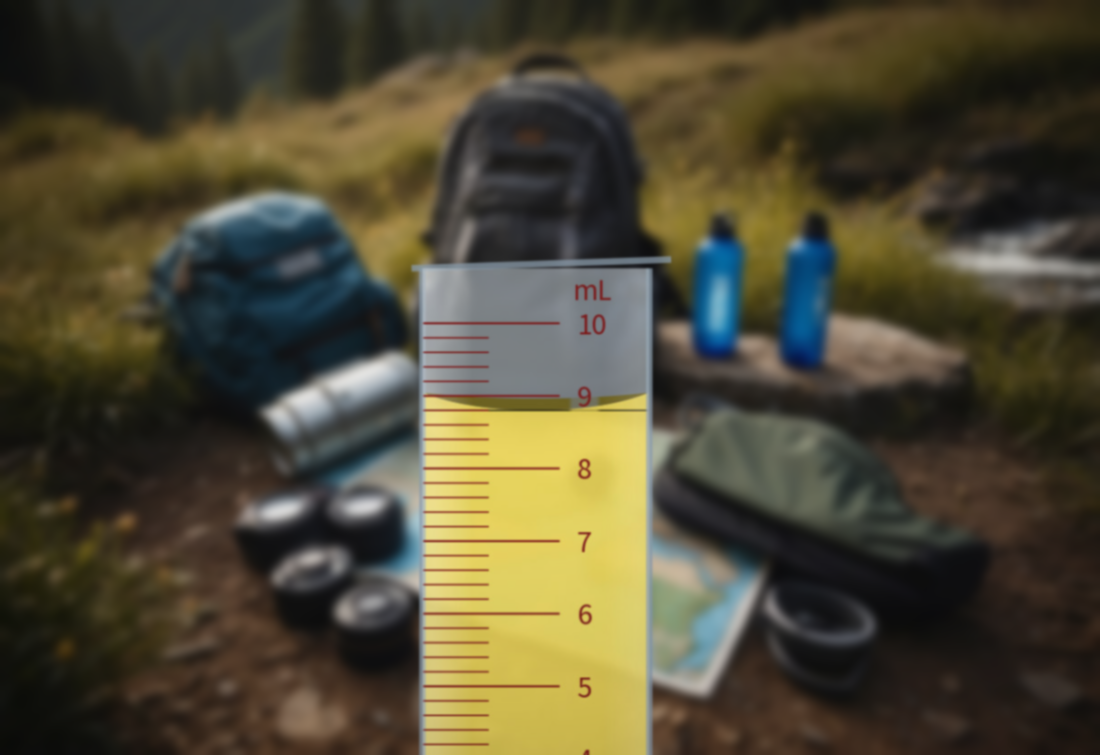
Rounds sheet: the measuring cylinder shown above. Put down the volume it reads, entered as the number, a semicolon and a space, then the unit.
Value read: 8.8; mL
